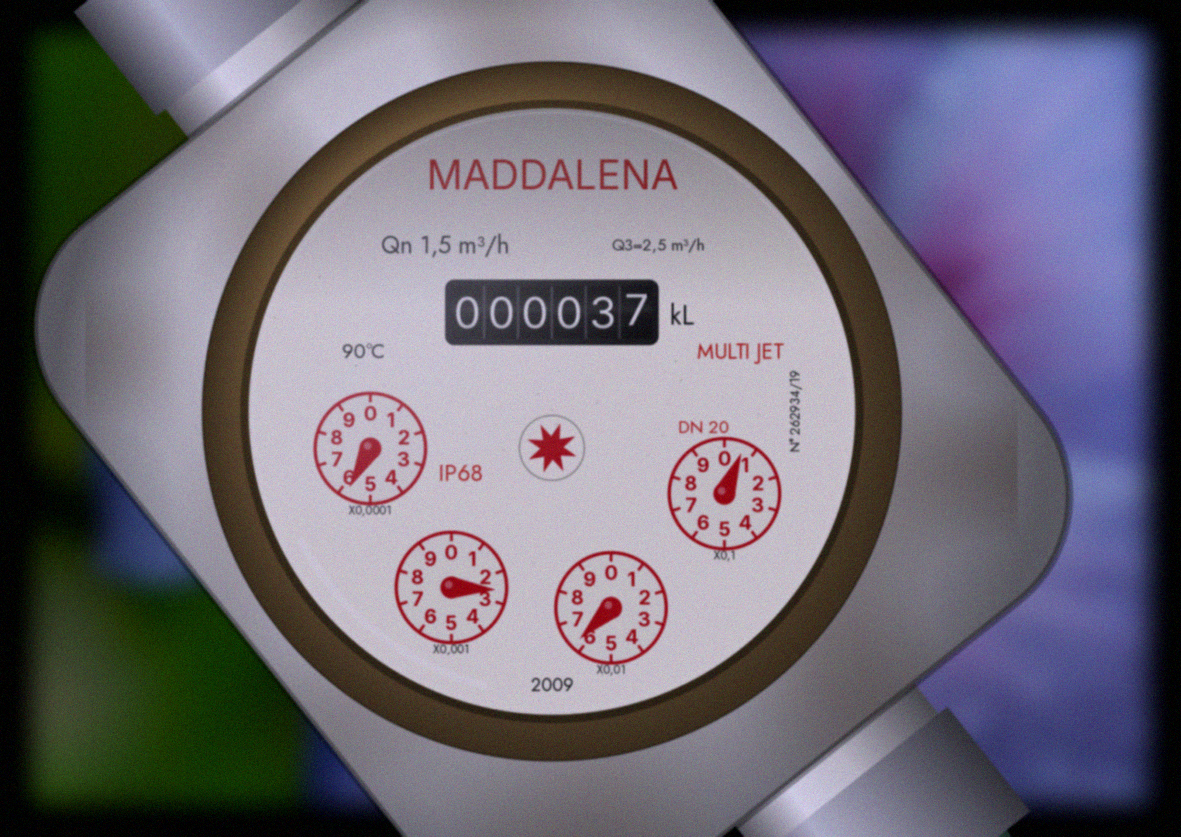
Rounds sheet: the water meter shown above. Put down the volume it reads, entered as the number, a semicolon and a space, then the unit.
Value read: 37.0625; kL
